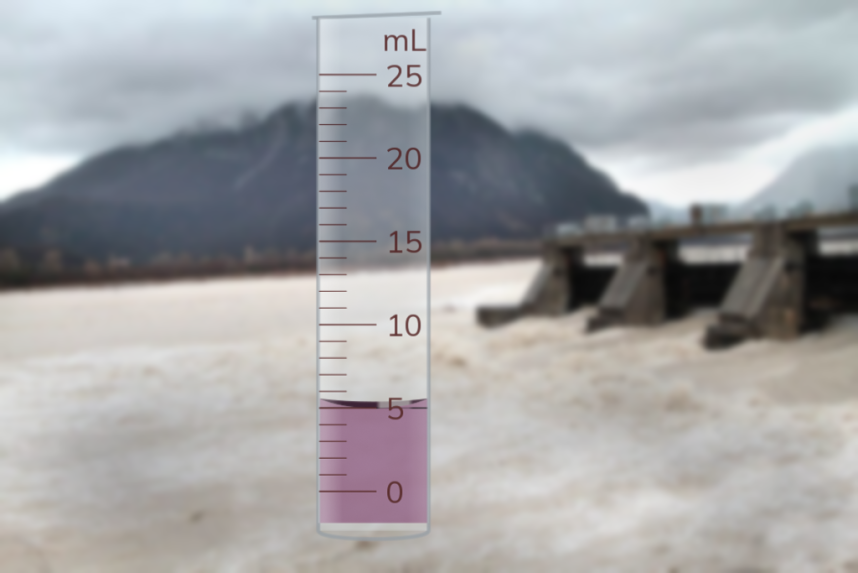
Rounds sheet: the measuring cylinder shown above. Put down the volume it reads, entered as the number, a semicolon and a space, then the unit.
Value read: 5; mL
